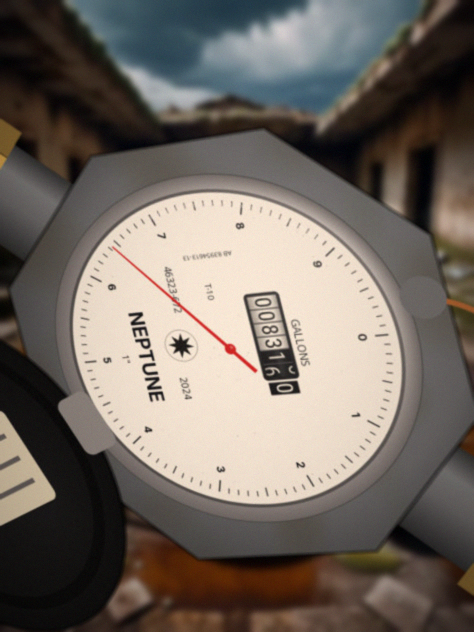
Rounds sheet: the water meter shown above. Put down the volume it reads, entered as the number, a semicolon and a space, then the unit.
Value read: 83156.4; gal
